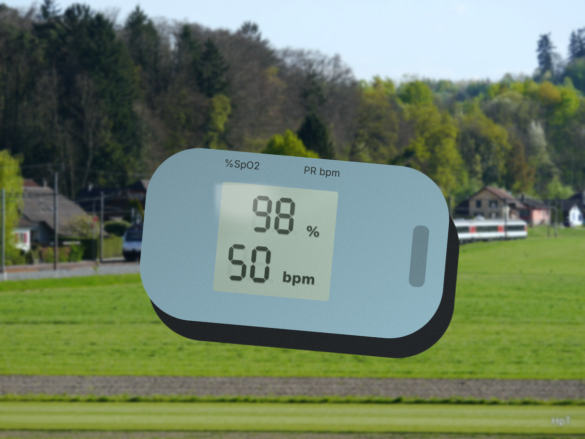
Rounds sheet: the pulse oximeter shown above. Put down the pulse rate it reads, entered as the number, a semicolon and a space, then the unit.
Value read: 50; bpm
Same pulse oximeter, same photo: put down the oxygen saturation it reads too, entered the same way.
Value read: 98; %
